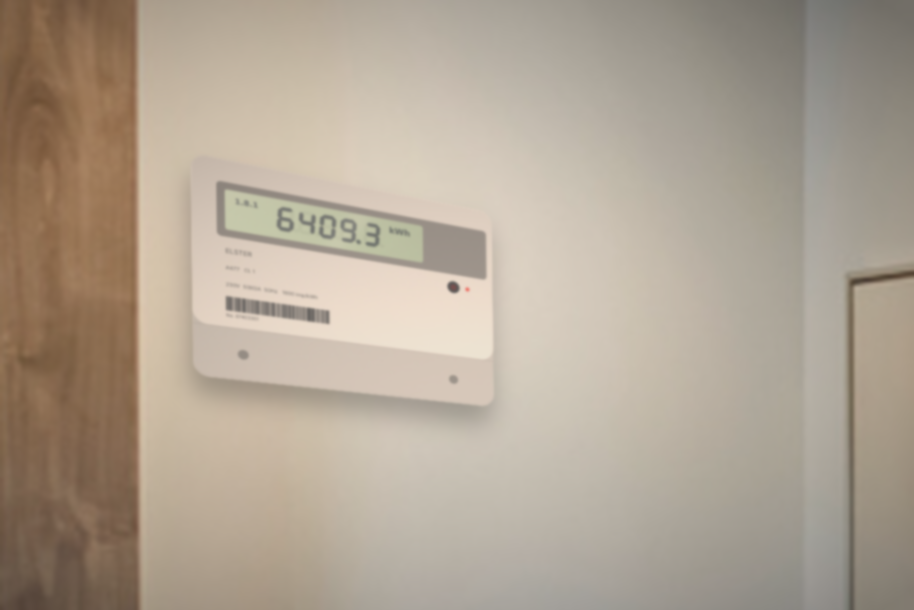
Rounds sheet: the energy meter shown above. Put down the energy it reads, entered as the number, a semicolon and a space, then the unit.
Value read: 6409.3; kWh
